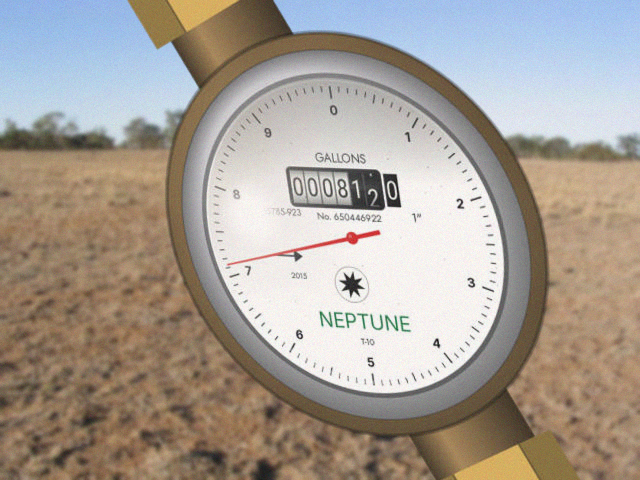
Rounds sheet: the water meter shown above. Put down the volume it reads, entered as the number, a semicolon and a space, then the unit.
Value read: 8117.1; gal
